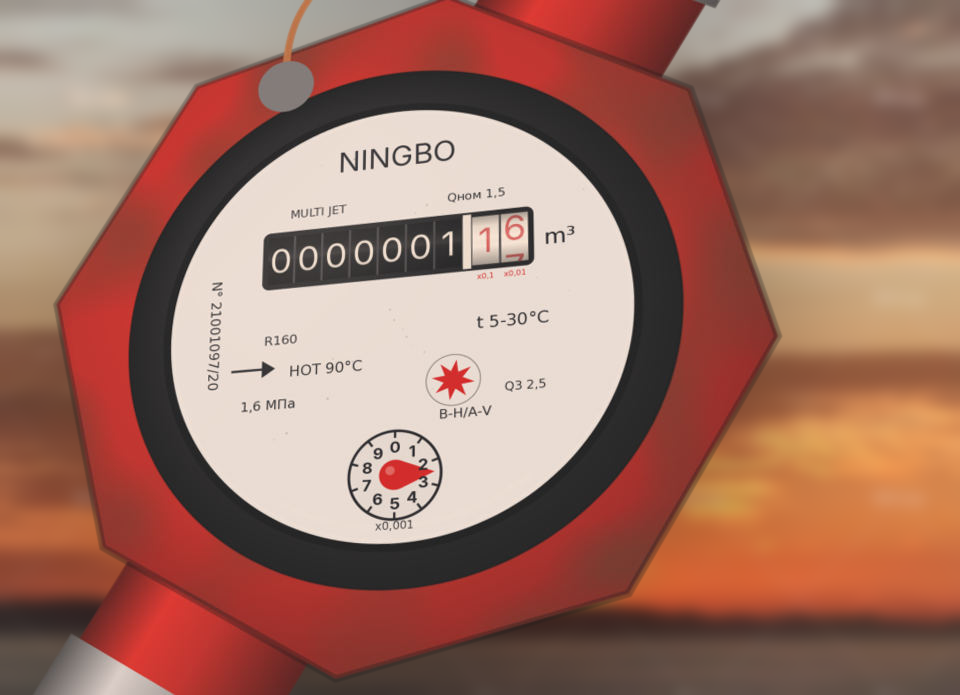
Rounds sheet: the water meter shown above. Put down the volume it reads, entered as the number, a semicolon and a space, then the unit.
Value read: 1.162; m³
